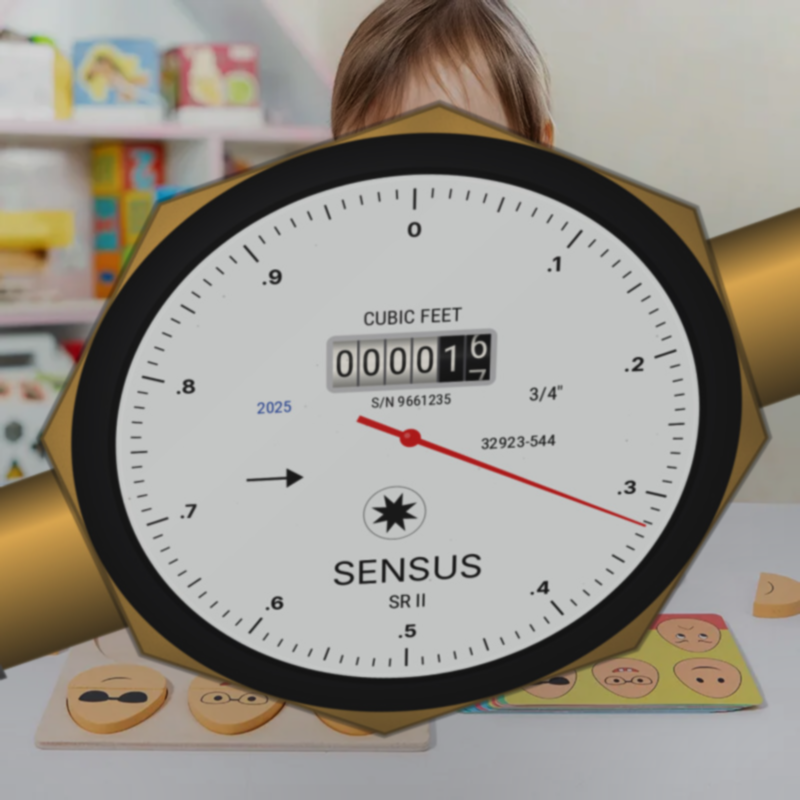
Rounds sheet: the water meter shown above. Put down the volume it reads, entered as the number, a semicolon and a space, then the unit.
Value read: 16.32; ft³
